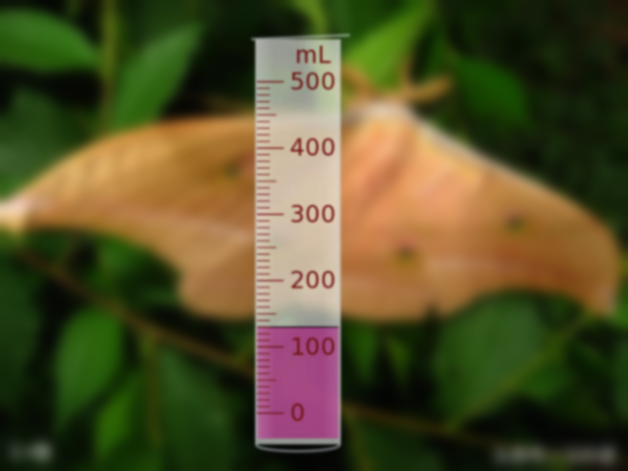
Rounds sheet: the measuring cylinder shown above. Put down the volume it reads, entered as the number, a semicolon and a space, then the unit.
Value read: 130; mL
